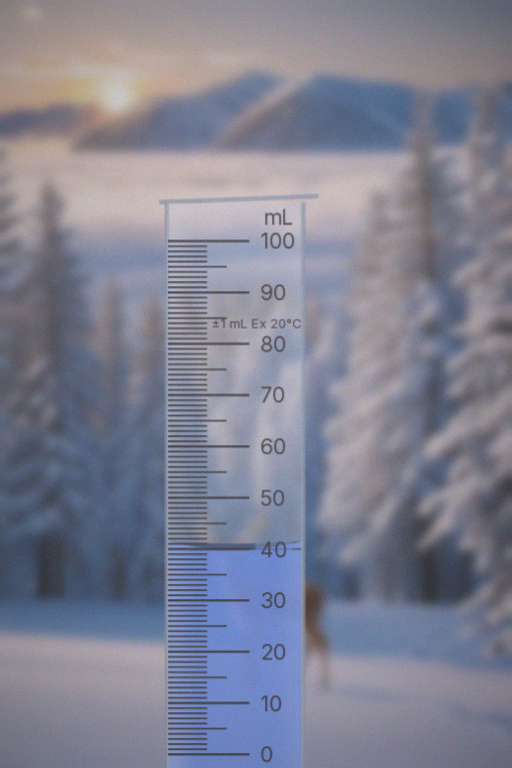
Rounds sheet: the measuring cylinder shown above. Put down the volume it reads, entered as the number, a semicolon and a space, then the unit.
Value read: 40; mL
